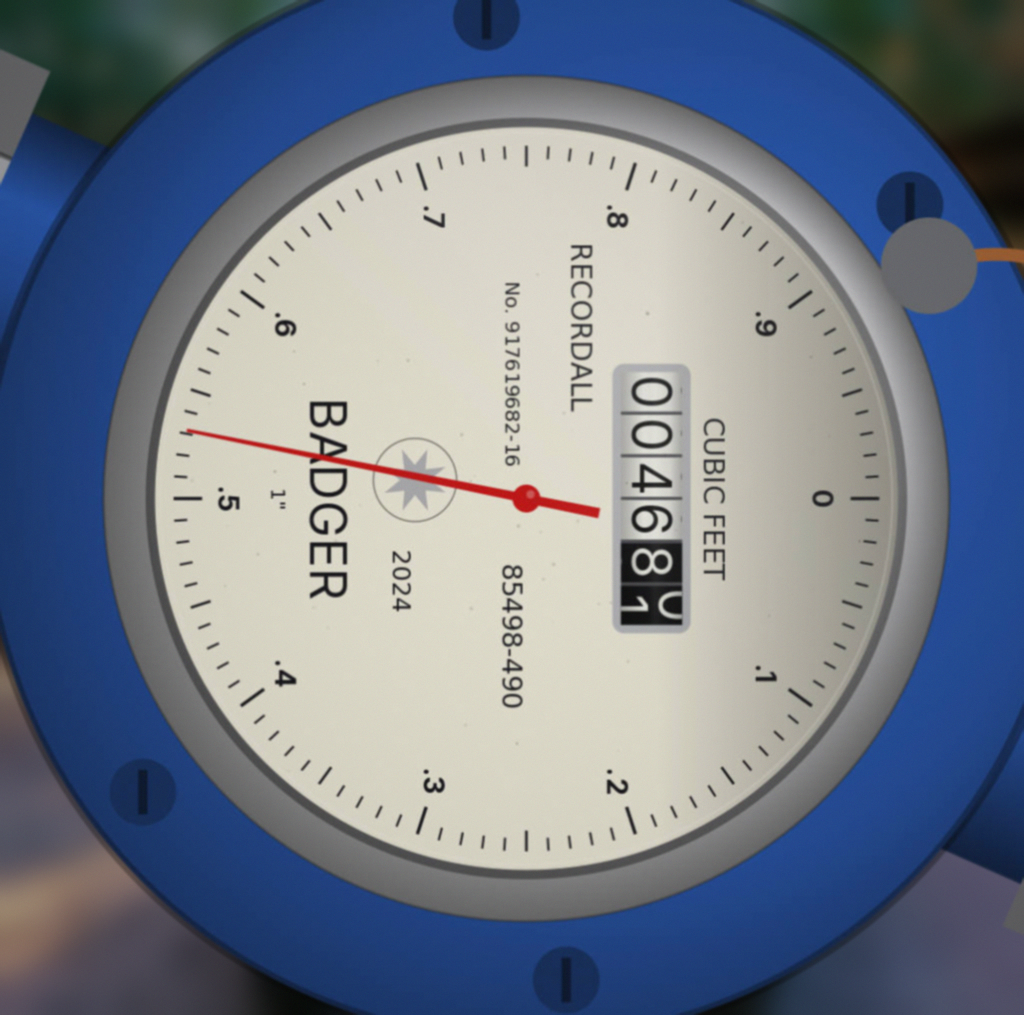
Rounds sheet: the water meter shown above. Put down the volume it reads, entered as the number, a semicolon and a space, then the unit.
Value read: 4680.53; ft³
